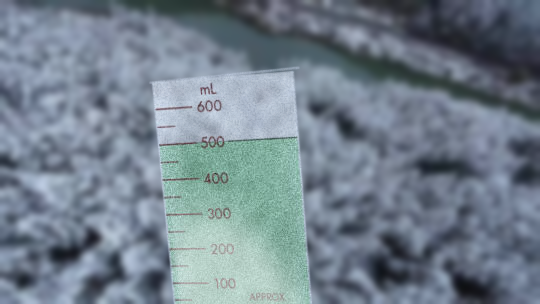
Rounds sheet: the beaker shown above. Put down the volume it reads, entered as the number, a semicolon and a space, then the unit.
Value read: 500; mL
